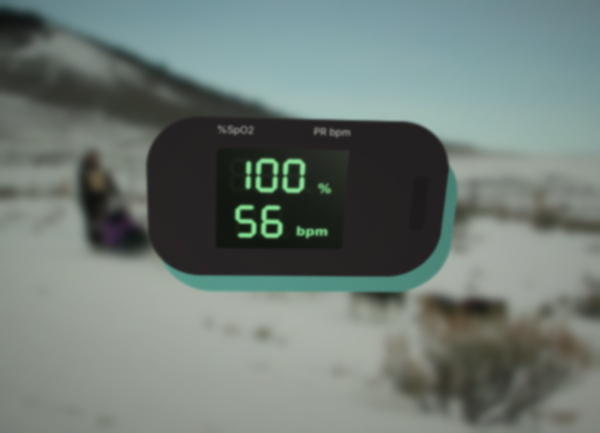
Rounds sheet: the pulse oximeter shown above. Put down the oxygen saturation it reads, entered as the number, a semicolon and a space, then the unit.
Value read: 100; %
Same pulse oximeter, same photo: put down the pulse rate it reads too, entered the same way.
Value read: 56; bpm
